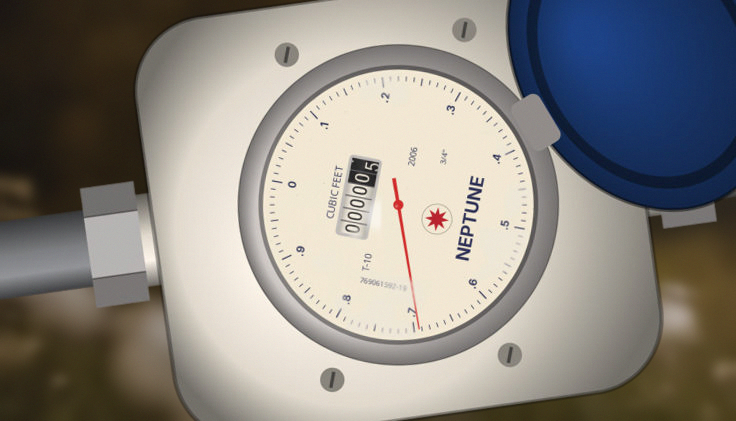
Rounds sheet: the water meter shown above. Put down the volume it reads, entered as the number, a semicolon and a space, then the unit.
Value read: 4.69; ft³
